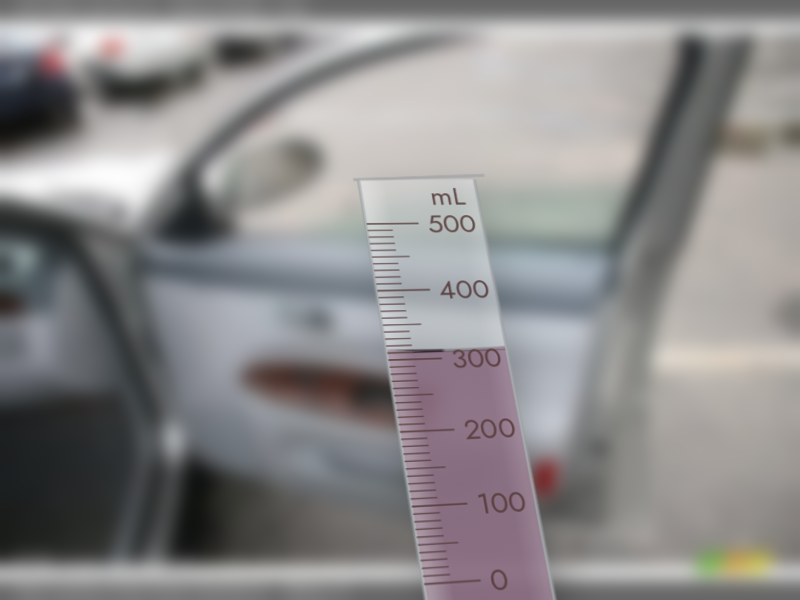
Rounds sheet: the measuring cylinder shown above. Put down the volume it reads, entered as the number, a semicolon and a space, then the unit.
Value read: 310; mL
